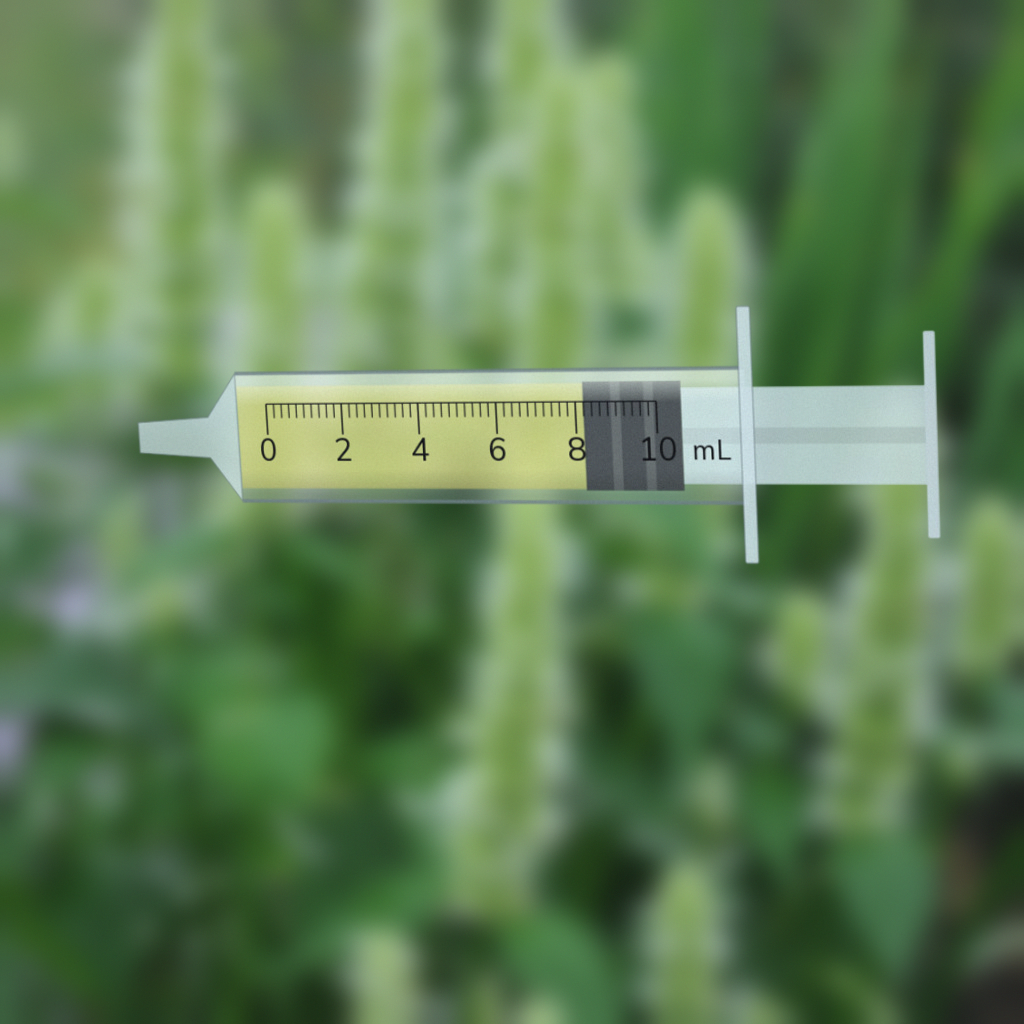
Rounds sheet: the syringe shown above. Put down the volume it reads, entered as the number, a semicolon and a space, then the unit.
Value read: 8.2; mL
